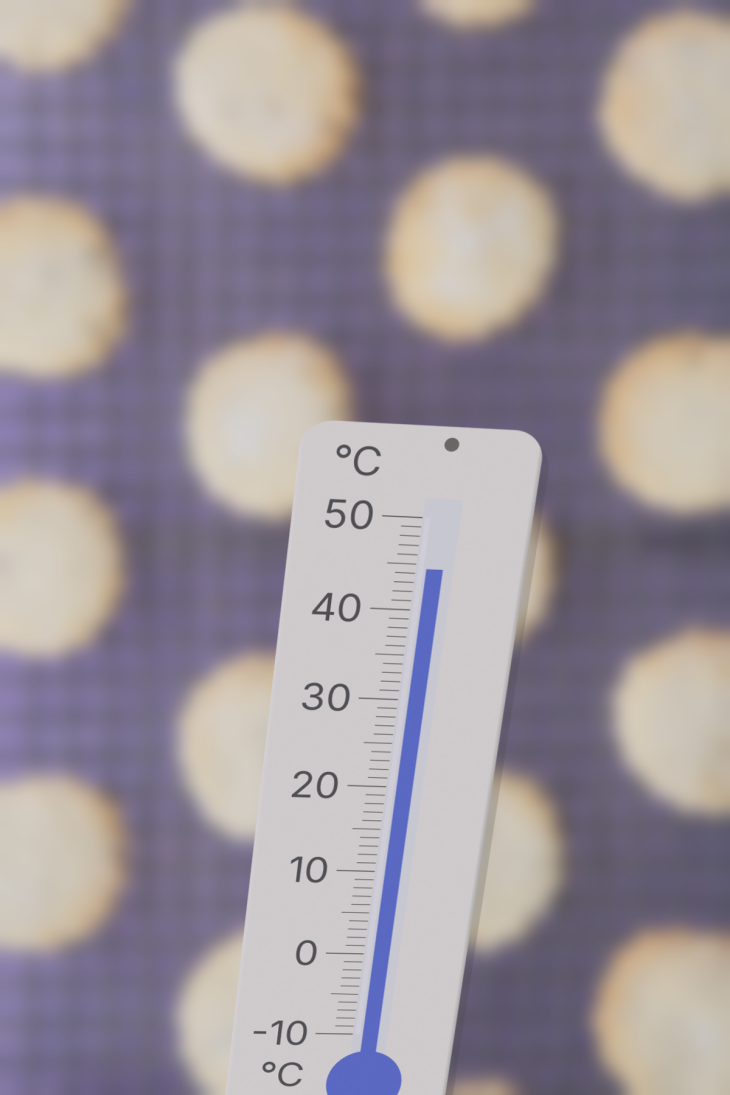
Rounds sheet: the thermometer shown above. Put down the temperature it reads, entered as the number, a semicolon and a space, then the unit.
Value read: 44.5; °C
